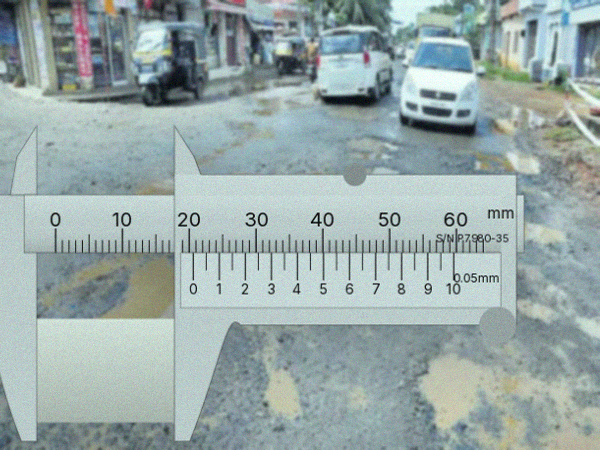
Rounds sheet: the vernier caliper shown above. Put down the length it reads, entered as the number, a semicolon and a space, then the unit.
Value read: 20.6; mm
